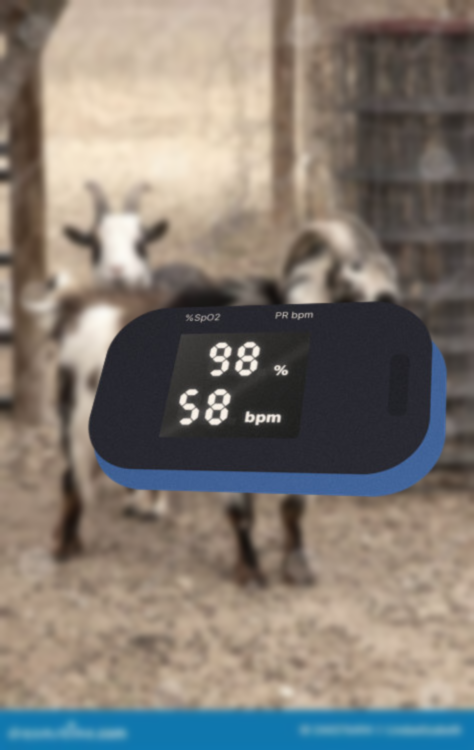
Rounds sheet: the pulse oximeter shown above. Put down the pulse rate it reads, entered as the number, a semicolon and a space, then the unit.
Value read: 58; bpm
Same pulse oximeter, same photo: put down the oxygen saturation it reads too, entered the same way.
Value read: 98; %
